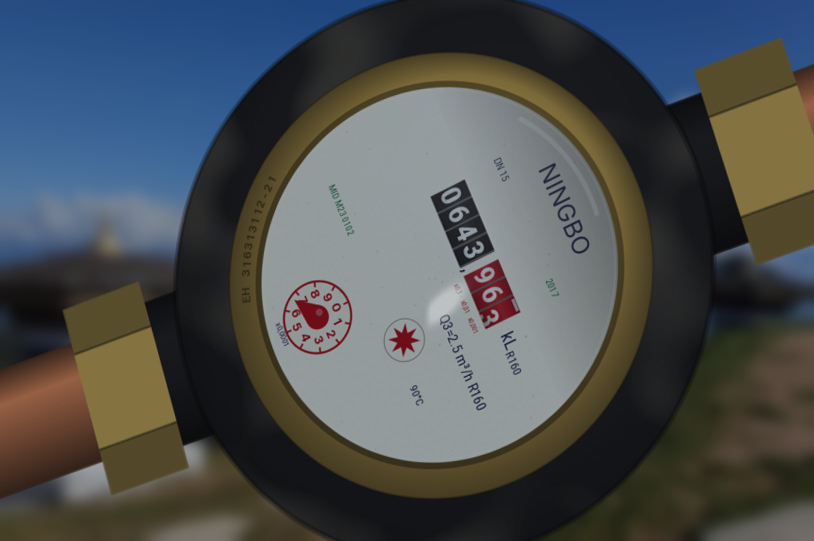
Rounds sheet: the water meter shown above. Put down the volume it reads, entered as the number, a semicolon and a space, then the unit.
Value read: 643.9626; kL
